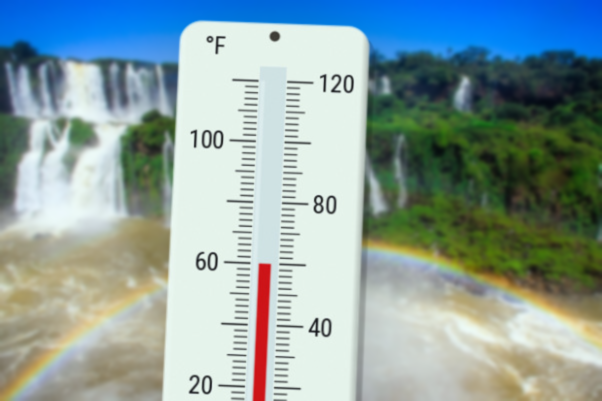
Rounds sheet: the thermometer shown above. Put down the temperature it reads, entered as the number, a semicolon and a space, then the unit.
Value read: 60; °F
